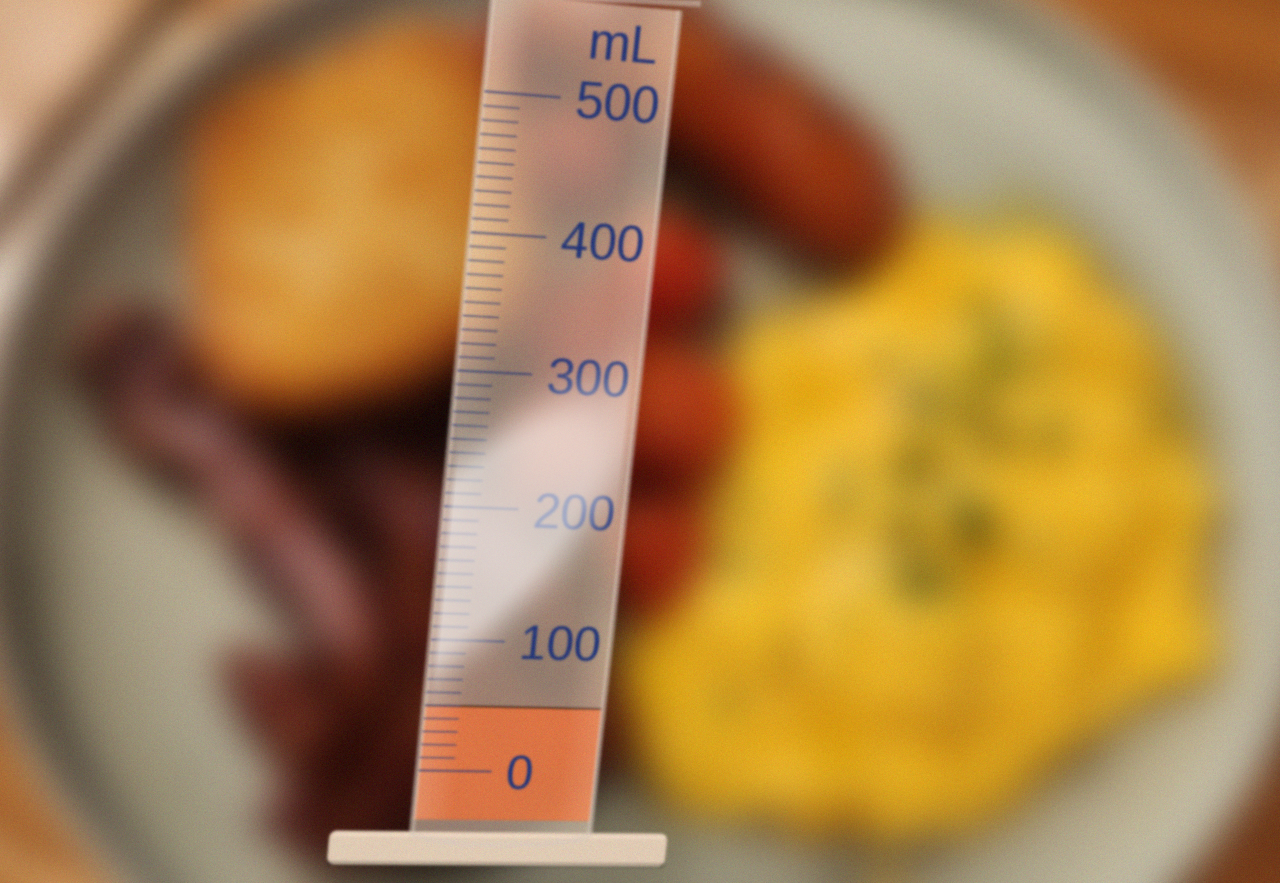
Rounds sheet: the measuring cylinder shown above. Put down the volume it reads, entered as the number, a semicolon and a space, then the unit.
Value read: 50; mL
